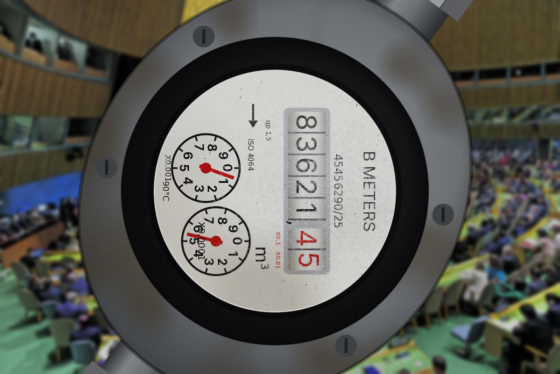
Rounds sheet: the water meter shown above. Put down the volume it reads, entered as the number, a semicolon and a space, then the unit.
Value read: 83621.4505; m³
